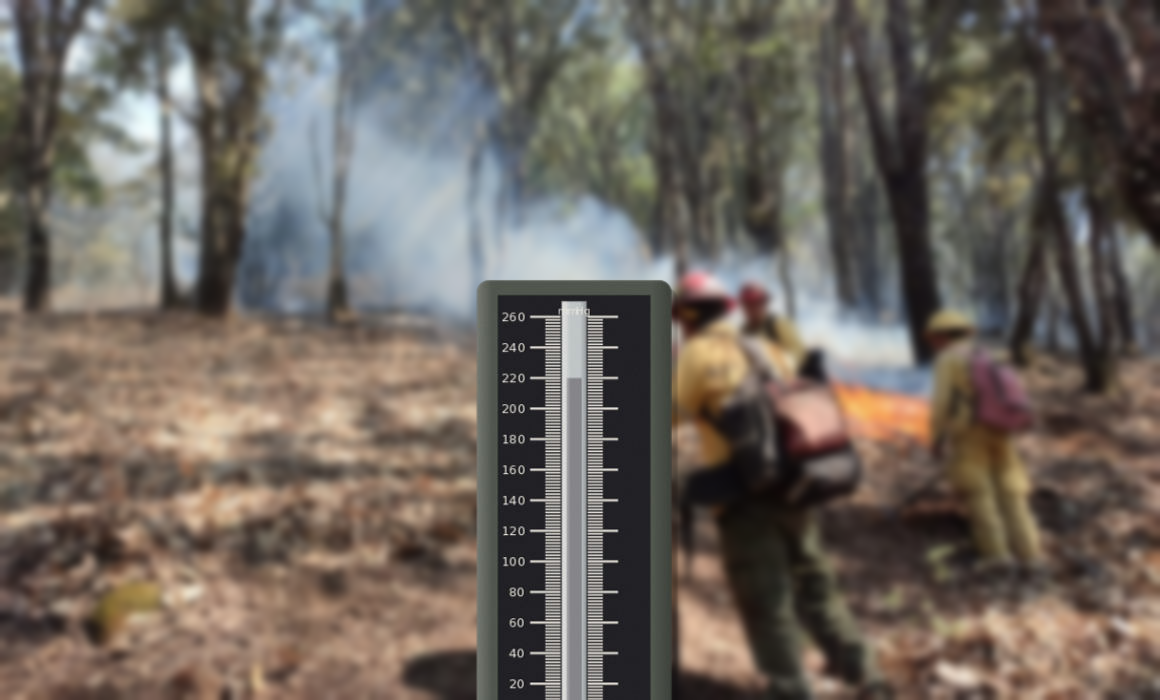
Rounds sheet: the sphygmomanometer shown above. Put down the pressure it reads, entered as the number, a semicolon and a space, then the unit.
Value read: 220; mmHg
